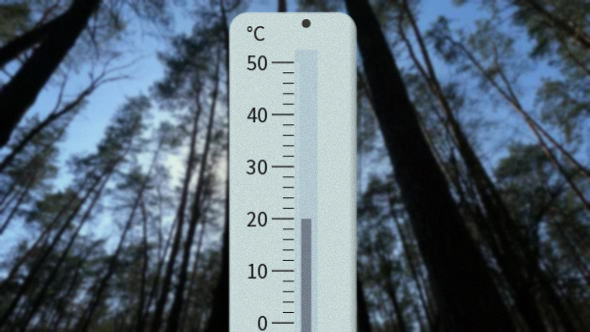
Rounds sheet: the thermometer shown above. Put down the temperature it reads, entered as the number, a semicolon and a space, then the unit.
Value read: 20; °C
